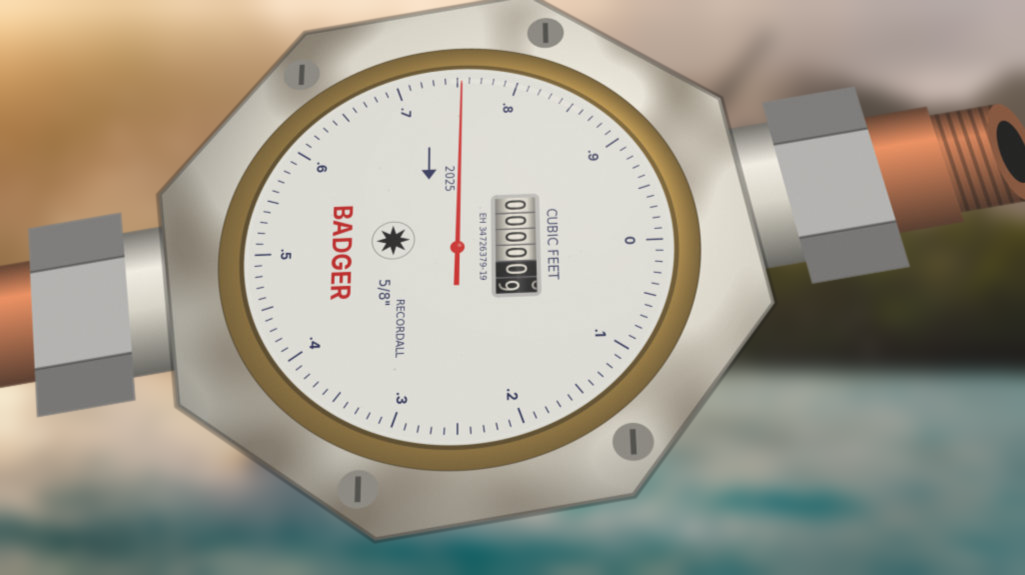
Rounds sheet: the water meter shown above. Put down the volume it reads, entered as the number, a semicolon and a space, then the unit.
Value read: 8.75; ft³
